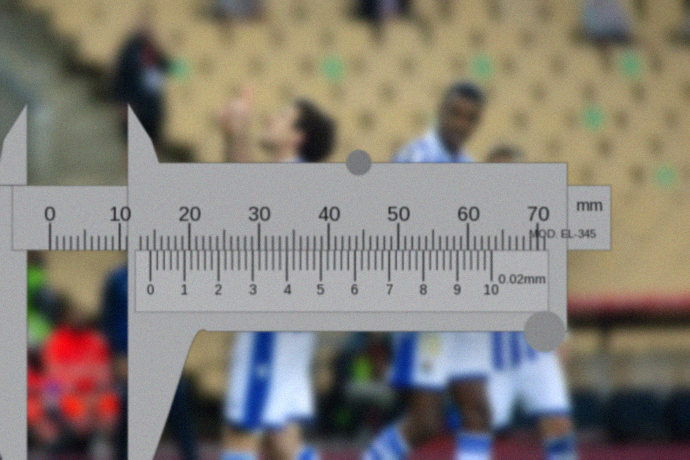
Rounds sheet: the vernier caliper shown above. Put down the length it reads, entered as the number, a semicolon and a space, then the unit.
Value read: 14.4; mm
